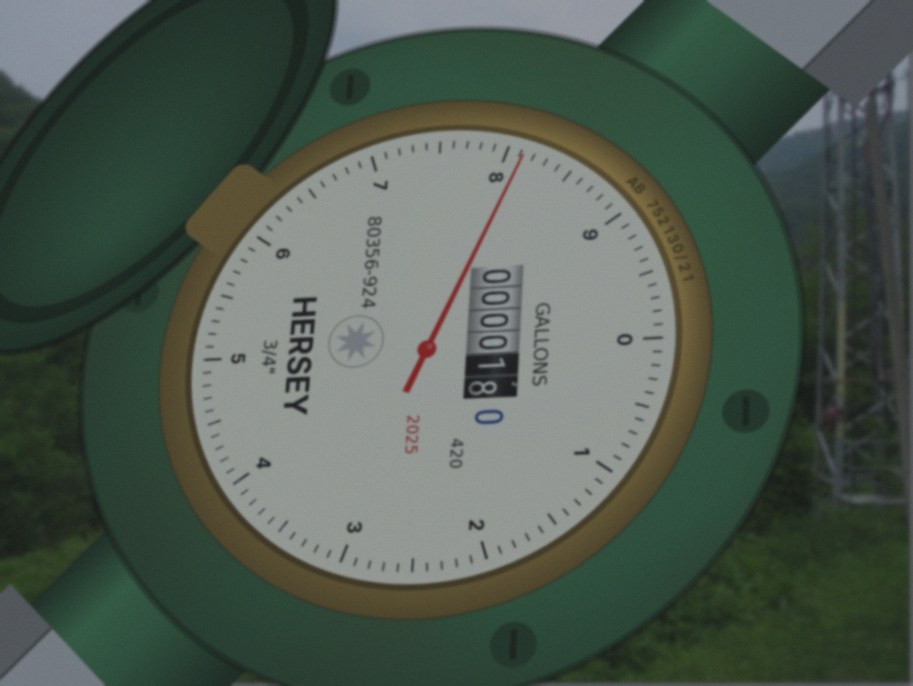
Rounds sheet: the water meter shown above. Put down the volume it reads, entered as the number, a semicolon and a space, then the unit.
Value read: 178.1; gal
